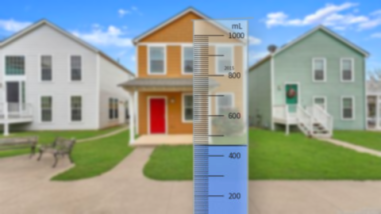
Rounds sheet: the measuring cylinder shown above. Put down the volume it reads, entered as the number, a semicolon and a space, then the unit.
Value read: 450; mL
